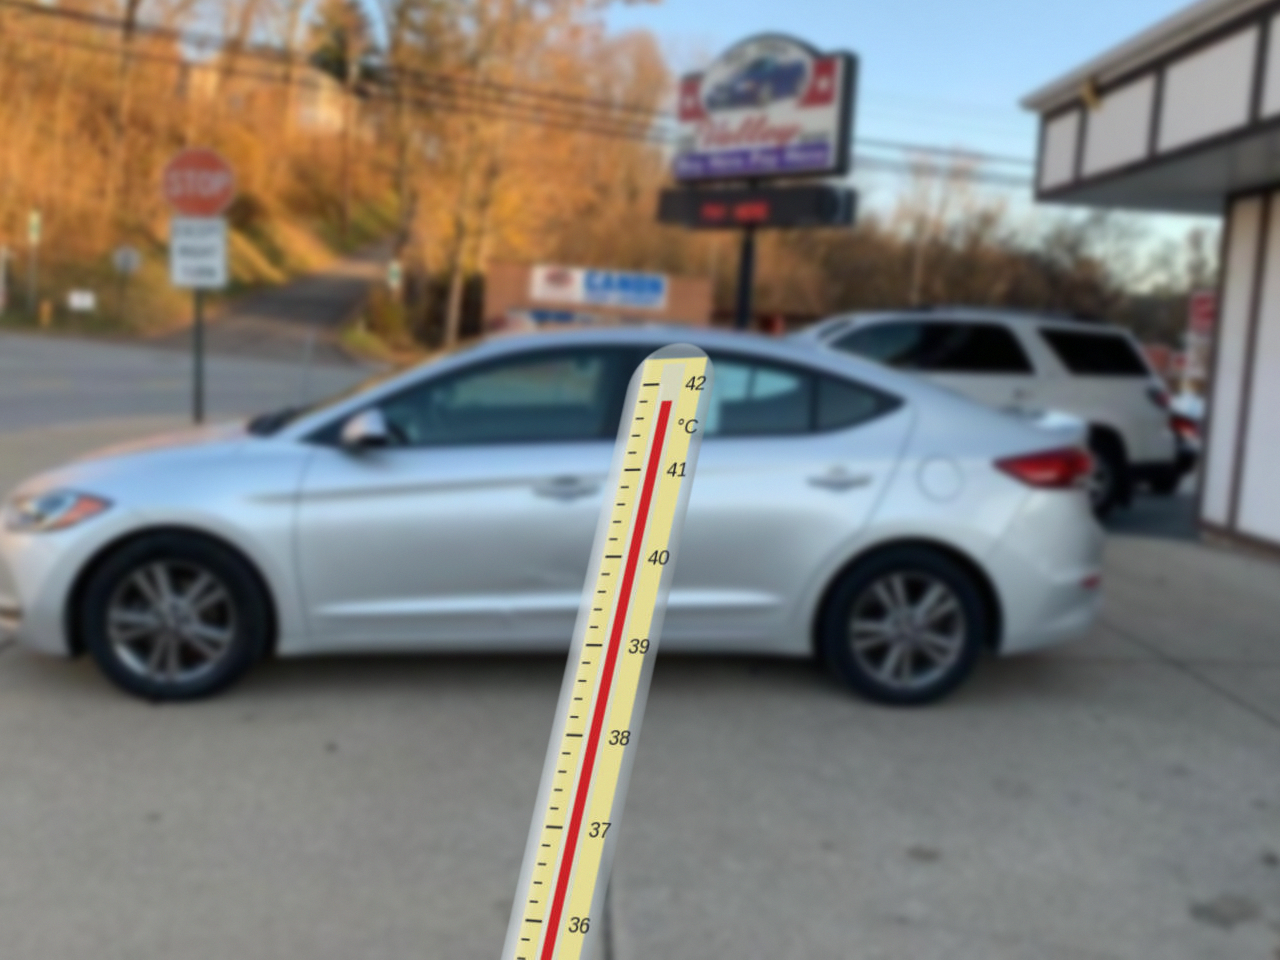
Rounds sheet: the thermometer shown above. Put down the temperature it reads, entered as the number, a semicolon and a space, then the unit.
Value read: 41.8; °C
